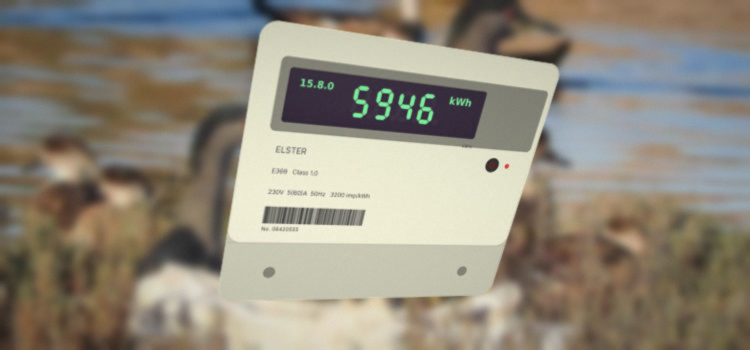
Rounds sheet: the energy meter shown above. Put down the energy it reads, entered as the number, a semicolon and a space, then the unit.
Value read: 5946; kWh
